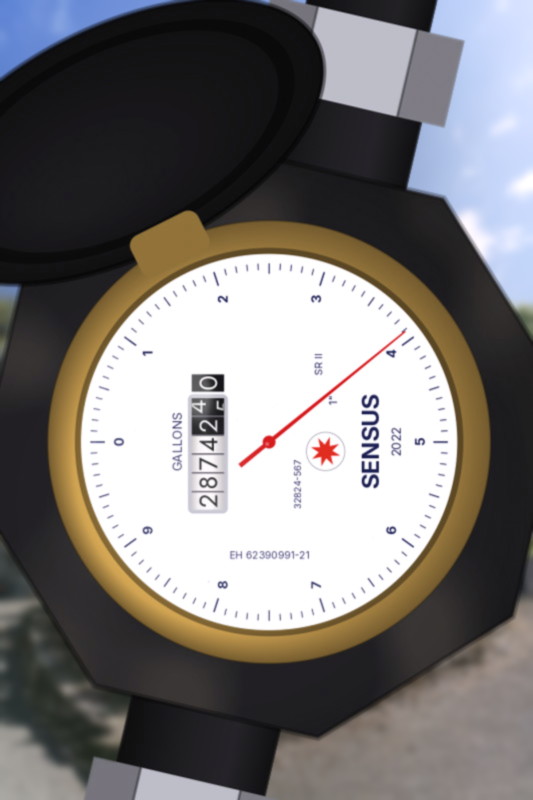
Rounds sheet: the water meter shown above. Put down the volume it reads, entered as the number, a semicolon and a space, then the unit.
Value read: 2874243.9; gal
